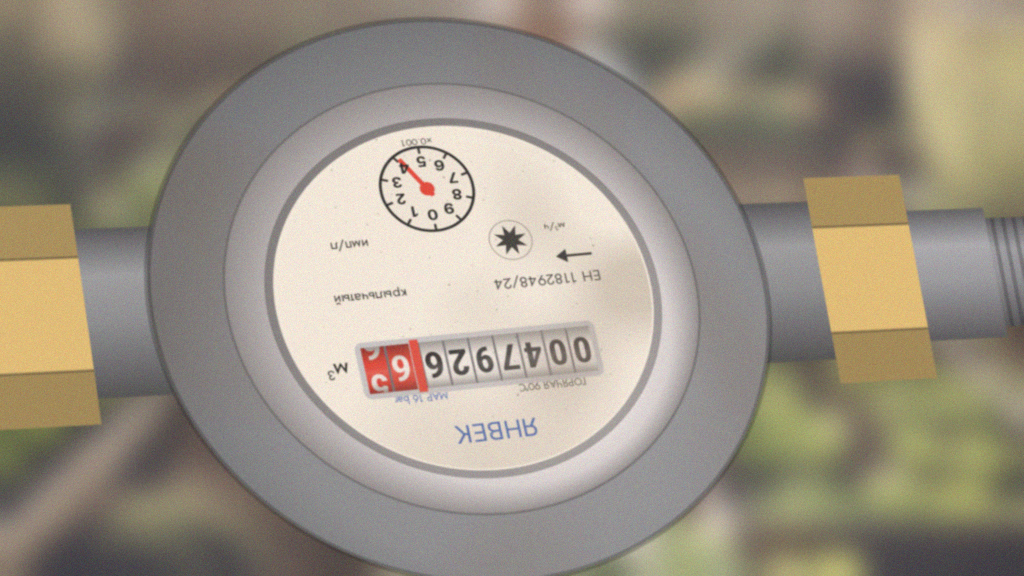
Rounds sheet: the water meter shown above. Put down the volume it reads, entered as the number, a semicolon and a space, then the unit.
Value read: 47926.654; m³
